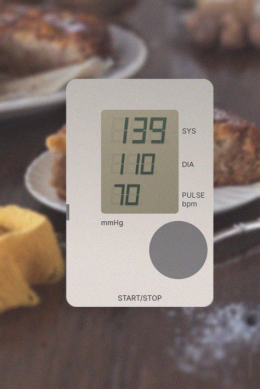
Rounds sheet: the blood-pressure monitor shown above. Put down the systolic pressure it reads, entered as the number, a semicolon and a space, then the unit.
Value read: 139; mmHg
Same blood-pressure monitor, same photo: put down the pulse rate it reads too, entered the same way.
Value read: 70; bpm
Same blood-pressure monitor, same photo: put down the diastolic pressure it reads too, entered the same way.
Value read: 110; mmHg
